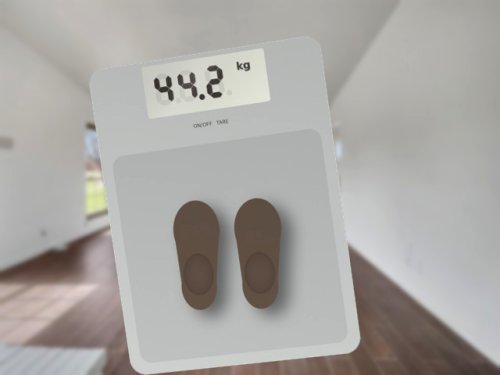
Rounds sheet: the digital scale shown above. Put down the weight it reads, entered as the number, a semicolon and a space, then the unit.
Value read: 44.2; kg
